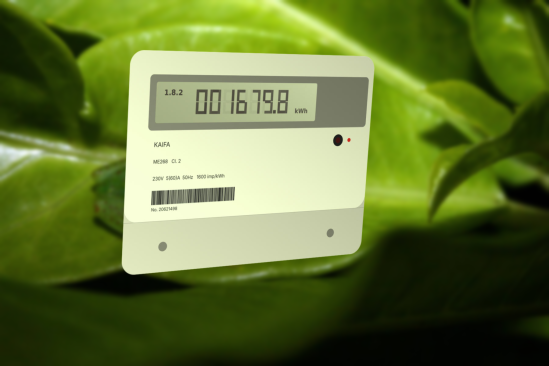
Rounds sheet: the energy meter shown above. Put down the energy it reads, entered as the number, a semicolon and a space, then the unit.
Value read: 1679.8; kWh
